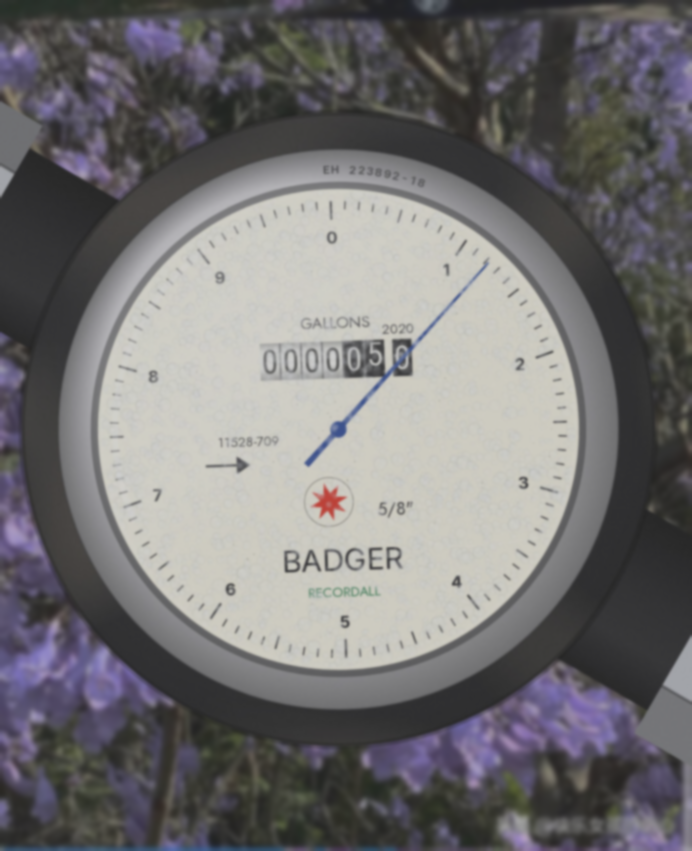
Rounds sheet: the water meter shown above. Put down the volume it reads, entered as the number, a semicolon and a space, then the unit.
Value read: 51.2; gal
